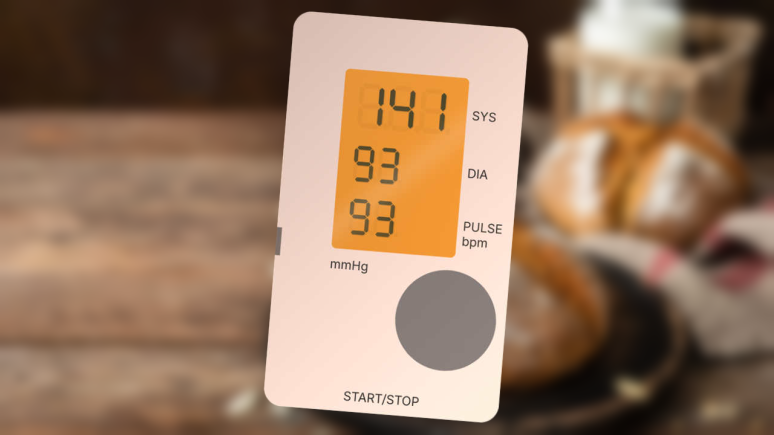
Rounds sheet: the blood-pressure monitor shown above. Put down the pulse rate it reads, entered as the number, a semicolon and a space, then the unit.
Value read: 93; bpm
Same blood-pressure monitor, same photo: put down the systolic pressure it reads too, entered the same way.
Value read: 141; mmHg
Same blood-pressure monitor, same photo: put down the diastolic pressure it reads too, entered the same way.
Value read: 93; mmHg
